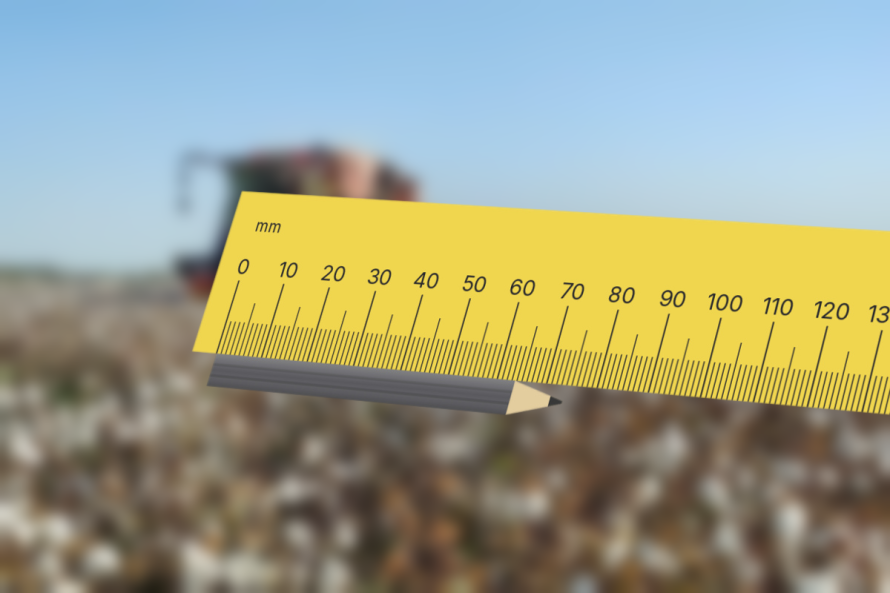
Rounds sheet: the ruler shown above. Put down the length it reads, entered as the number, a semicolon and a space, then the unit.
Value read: 74; mm
